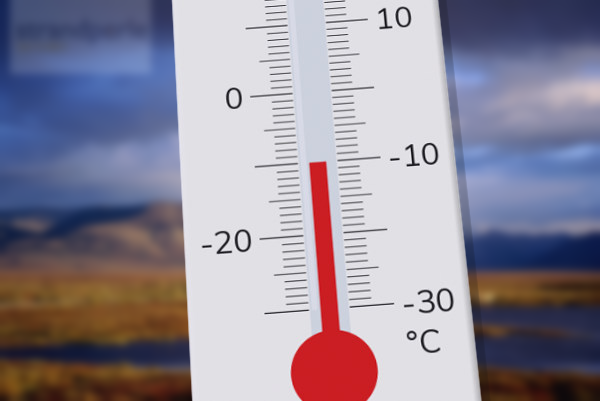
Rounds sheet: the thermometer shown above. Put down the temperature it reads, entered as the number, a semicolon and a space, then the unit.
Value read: -10; °C
